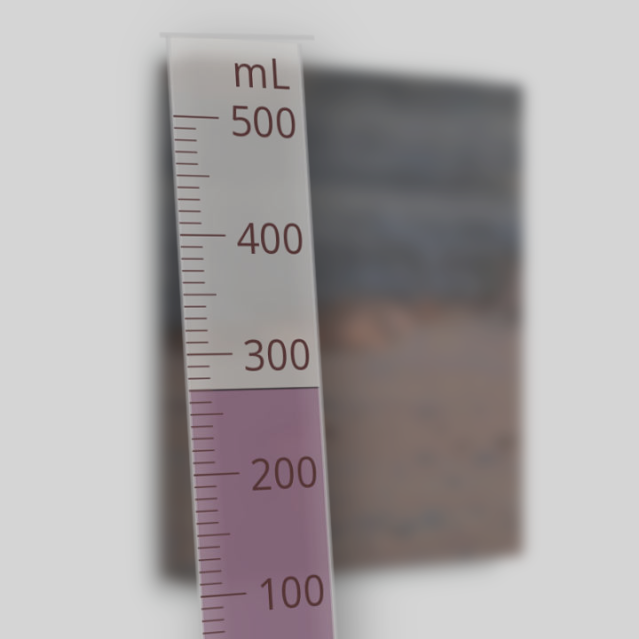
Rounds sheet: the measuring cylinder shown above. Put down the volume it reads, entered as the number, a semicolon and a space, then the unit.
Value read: 270; mL
